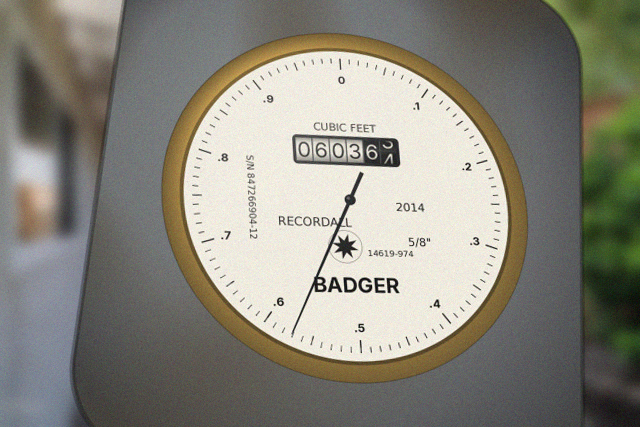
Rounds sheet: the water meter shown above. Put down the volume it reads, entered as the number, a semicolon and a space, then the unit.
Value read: 60363.57; ft³
